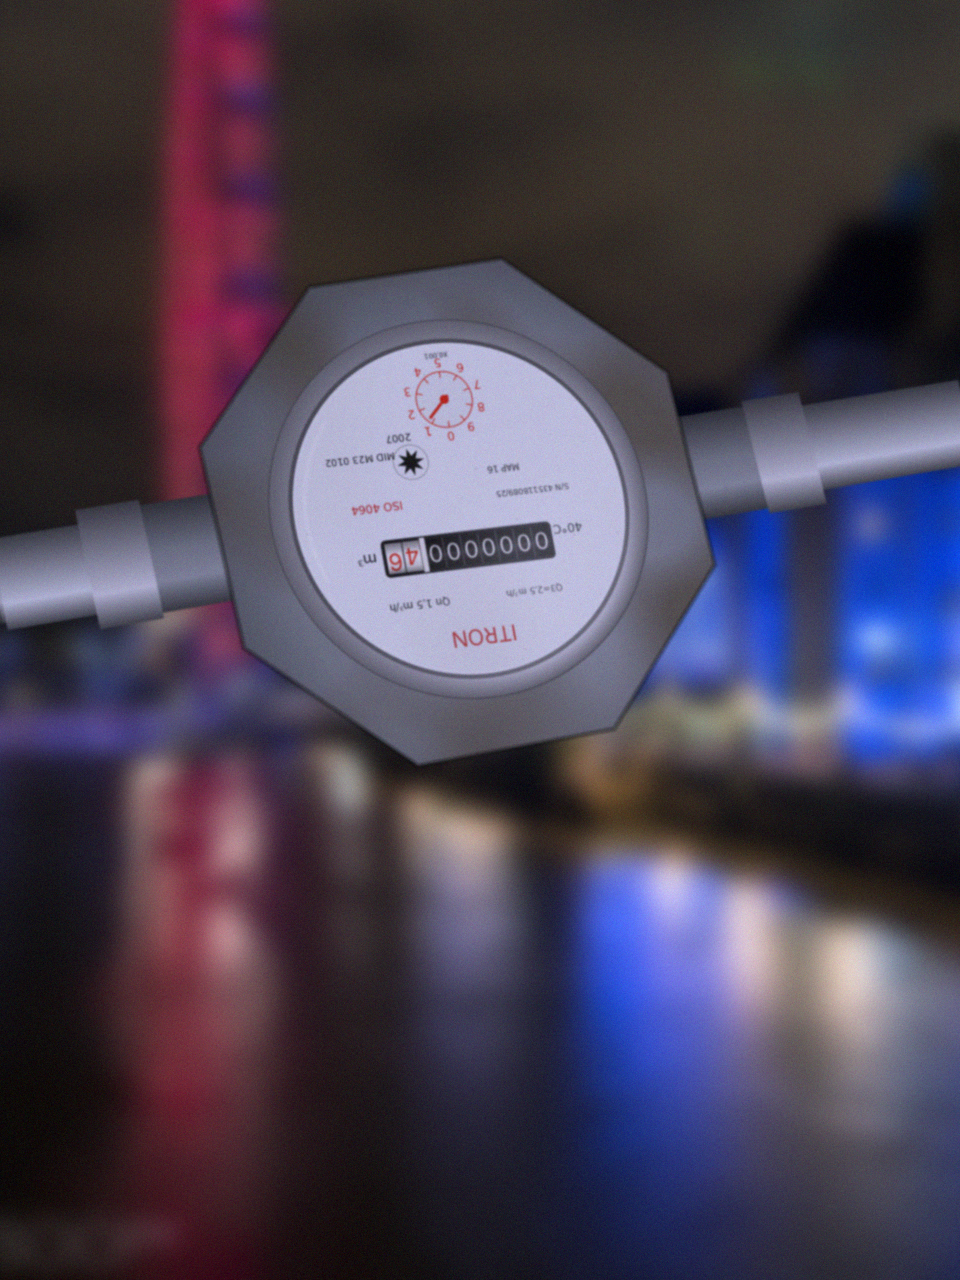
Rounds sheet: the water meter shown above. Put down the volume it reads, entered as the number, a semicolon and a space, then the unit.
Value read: 0.461; m³
